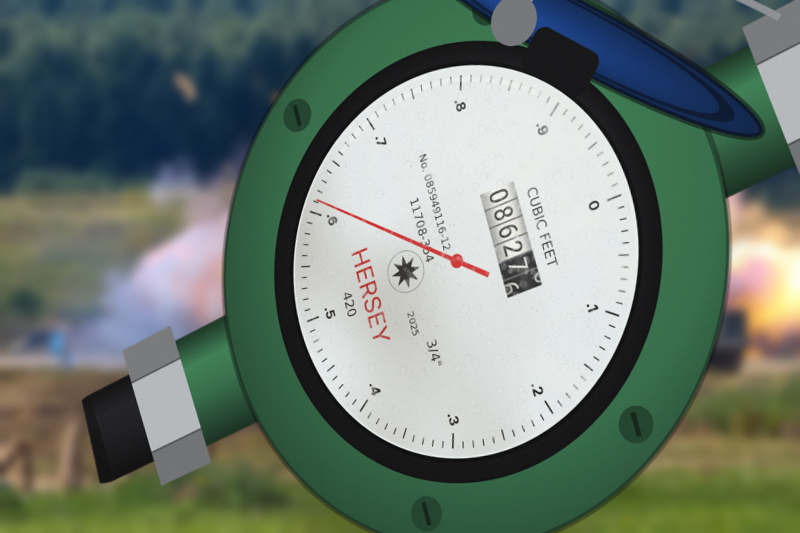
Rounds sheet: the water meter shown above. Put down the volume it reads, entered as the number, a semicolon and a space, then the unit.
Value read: 86275.61; ft³
